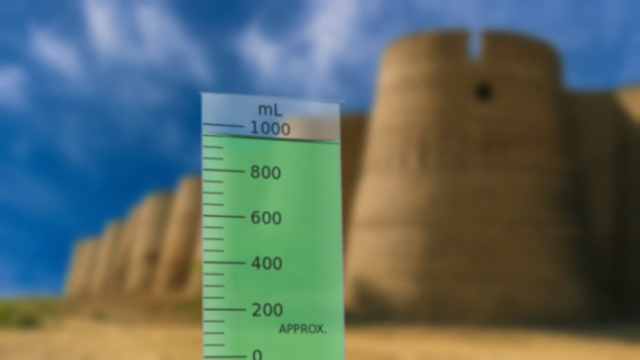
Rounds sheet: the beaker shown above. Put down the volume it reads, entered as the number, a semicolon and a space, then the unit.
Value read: 950; mL
